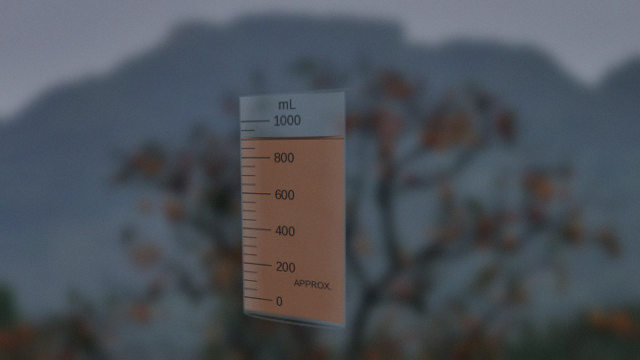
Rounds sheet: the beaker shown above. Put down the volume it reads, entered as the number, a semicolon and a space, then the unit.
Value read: 900; mL
